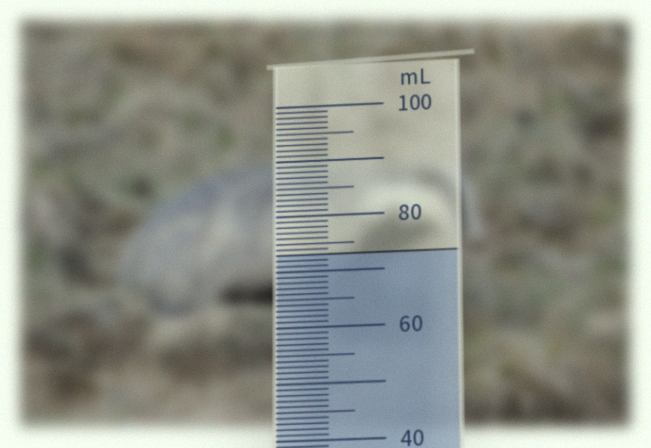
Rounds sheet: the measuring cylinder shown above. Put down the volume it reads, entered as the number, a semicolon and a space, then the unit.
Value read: 73; mL
